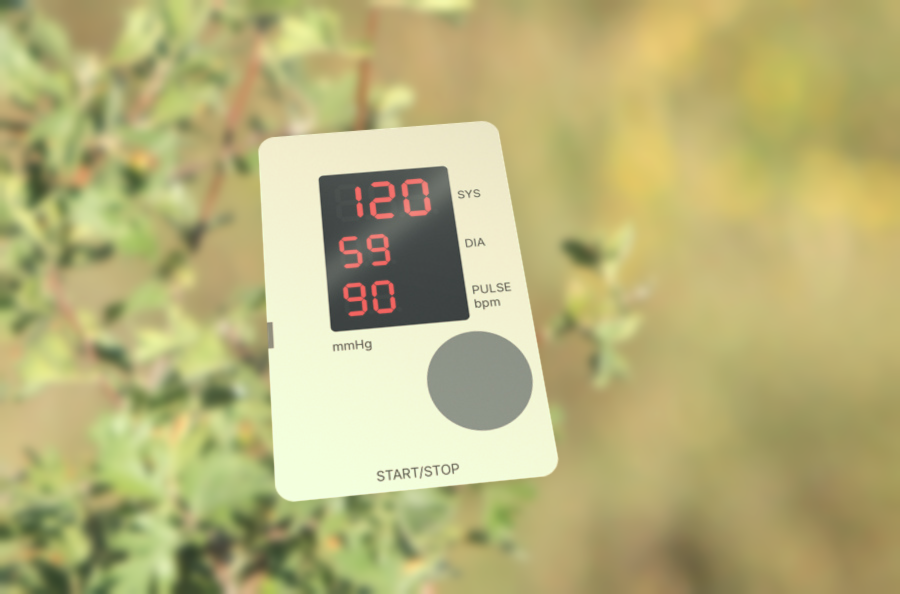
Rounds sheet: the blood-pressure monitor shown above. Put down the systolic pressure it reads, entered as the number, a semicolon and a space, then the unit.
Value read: 120; mmHg
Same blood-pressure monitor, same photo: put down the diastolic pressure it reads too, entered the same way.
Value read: 59; mmHg
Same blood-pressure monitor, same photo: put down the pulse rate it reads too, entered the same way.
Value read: 90; bpm
